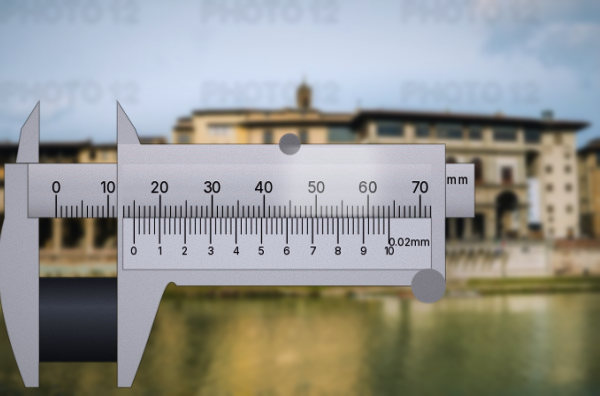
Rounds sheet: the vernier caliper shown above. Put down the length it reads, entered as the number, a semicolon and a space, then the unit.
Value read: 15.0; mm
